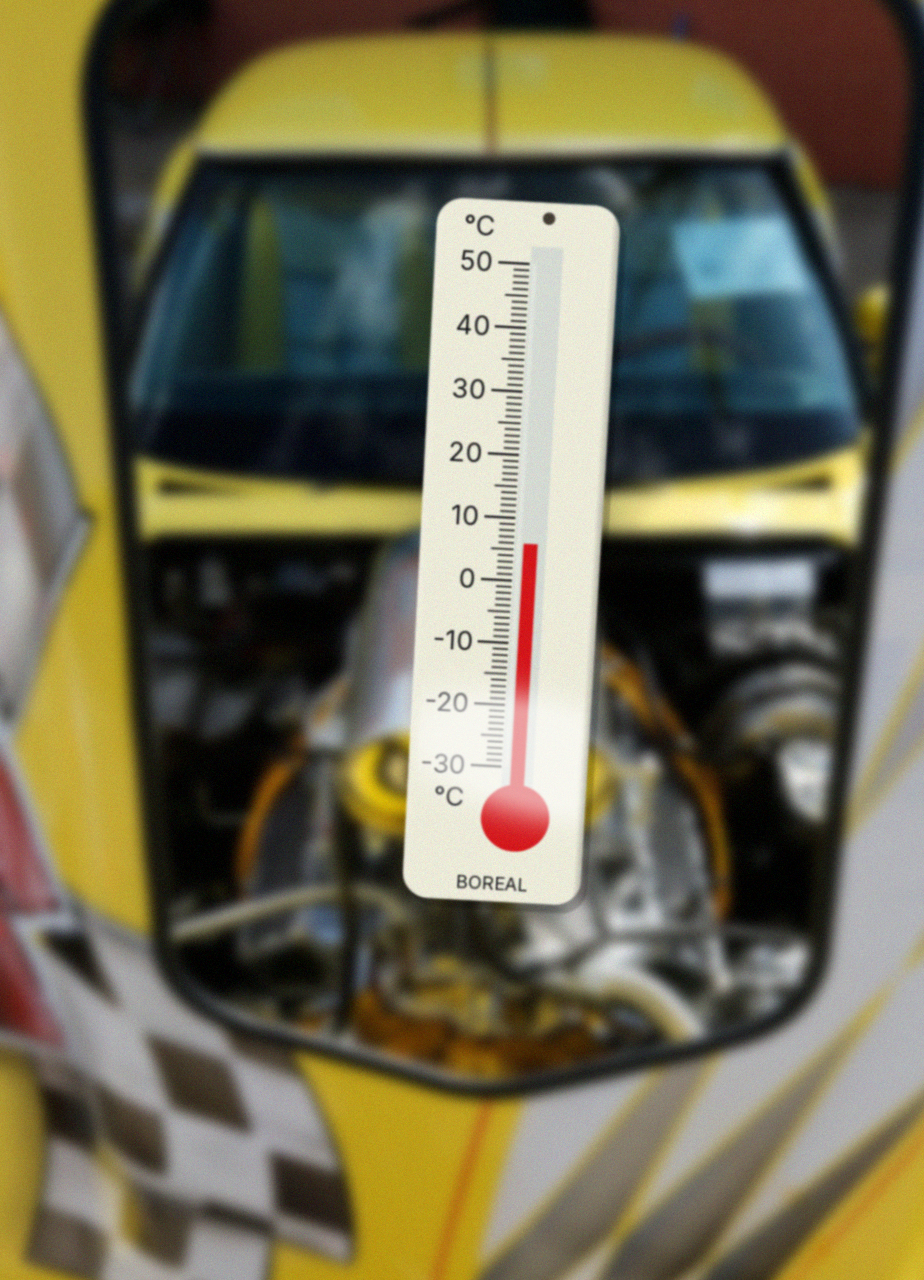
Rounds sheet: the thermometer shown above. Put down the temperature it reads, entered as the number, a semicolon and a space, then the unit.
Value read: 6; °C
